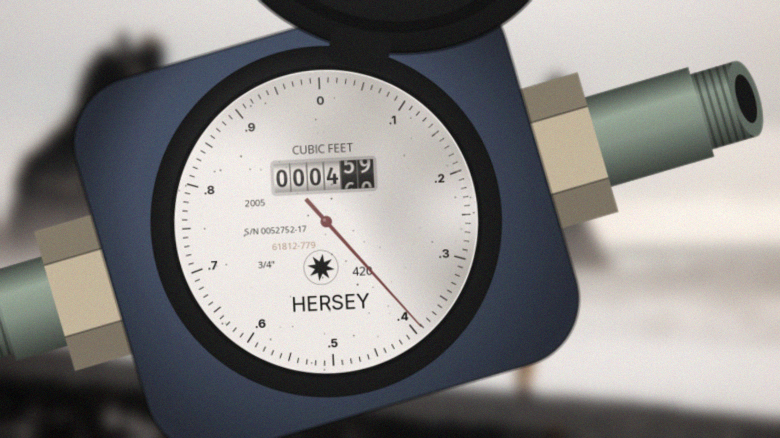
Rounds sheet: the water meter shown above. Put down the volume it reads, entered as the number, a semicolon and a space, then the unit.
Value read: 459.39; ft³
